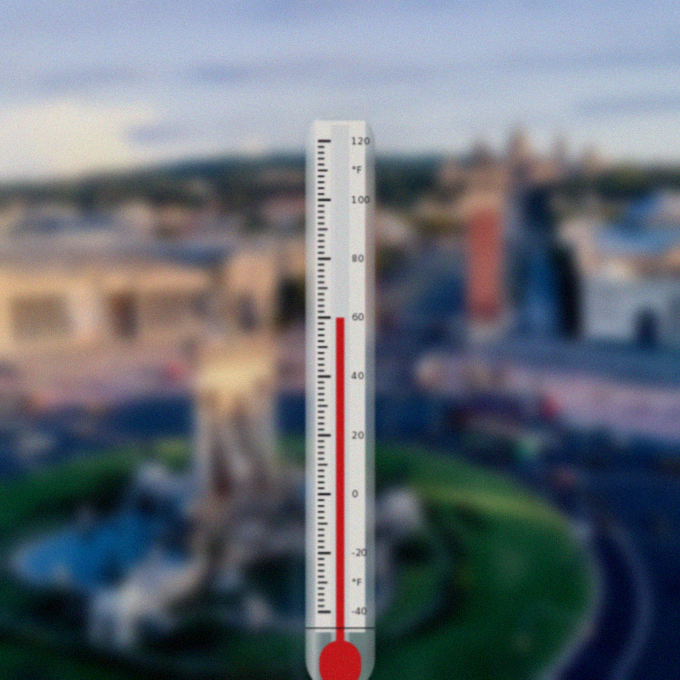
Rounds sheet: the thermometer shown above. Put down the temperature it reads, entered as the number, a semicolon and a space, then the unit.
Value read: 60; °F
